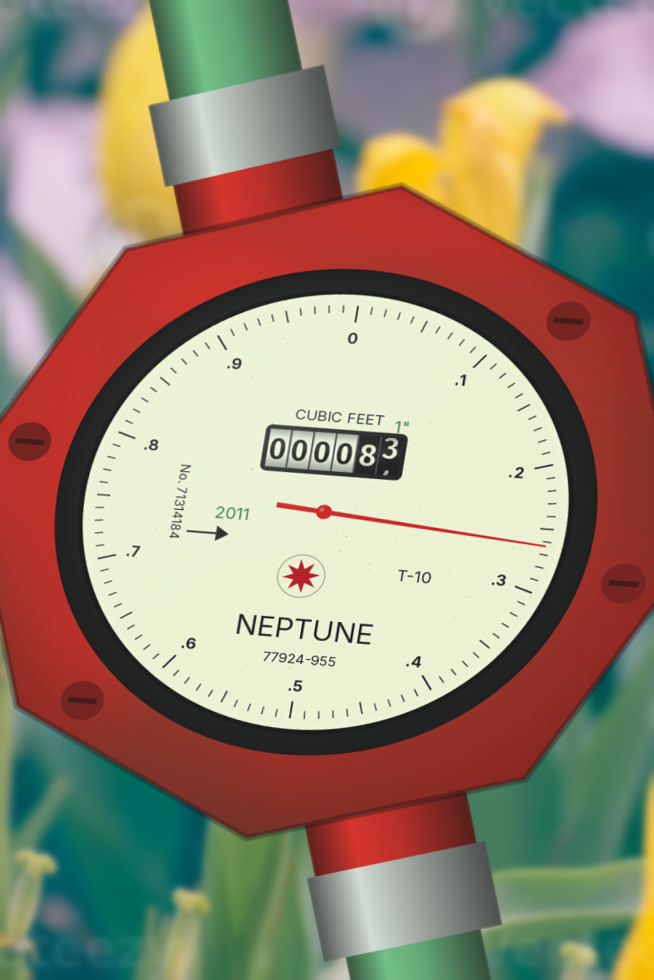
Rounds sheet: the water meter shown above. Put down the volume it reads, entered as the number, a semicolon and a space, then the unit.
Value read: 83.26; ft³
